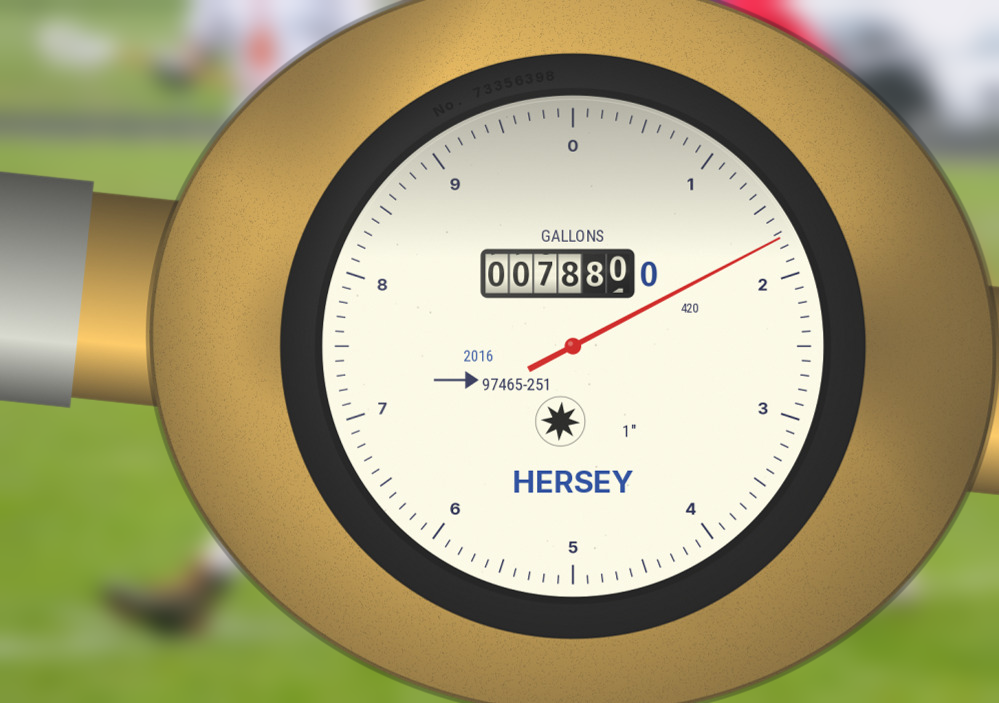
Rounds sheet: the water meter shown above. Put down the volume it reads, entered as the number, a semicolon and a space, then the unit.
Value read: 78801.7; gal
